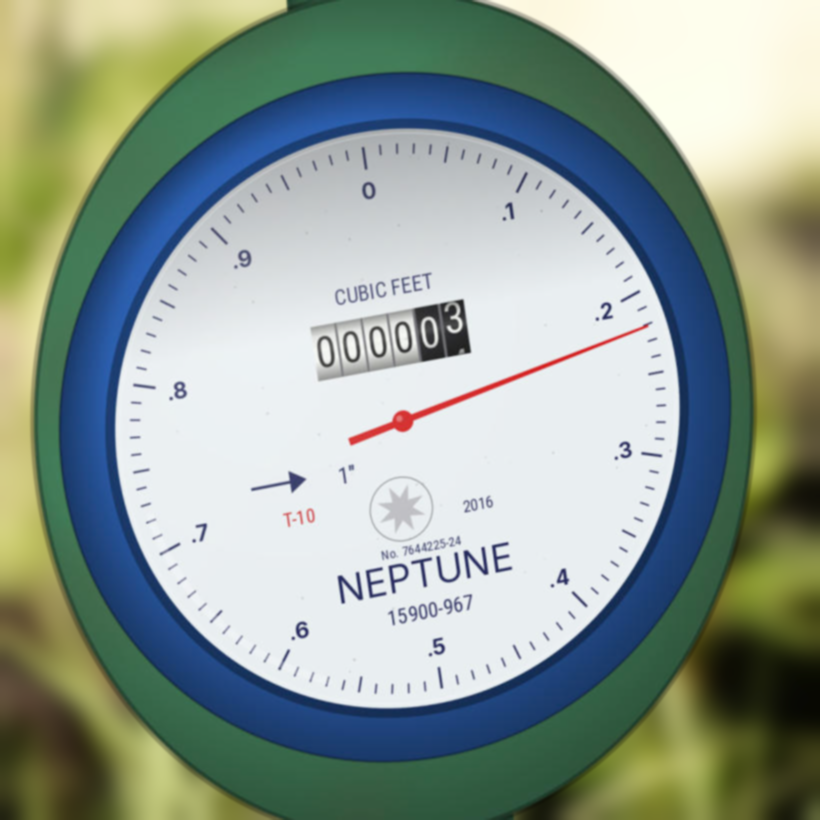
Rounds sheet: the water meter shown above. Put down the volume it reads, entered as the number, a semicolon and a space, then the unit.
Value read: 3.22; ft³
